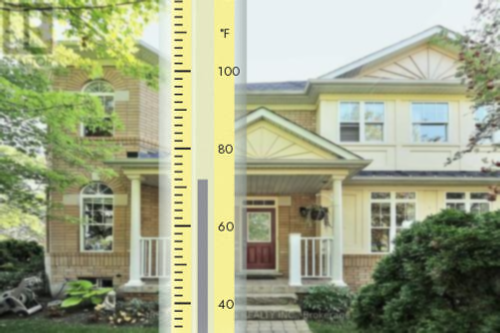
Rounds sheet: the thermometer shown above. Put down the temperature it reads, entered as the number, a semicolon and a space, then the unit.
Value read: 72; °F
